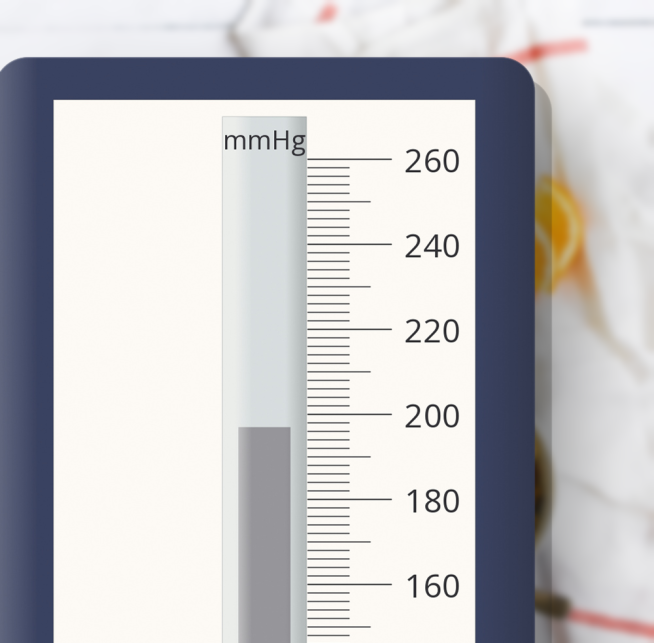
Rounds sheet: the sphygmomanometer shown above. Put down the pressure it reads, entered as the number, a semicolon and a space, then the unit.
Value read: 197; mmHg
